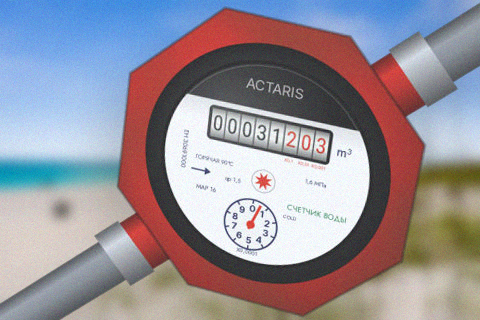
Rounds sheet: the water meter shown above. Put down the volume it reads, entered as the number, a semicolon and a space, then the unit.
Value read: 31.2030; m³
